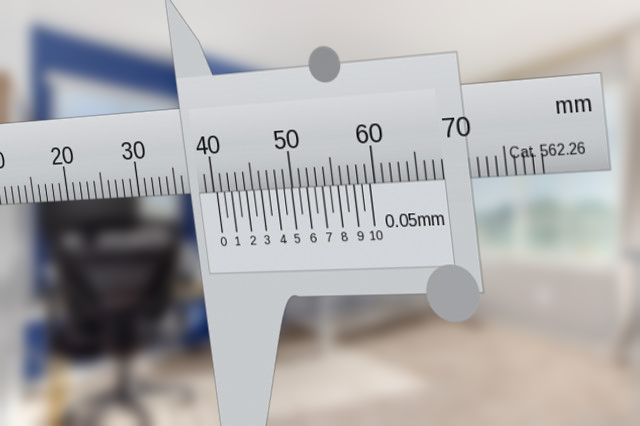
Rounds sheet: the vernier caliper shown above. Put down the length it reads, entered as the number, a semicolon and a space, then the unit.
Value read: 40.4; mm
